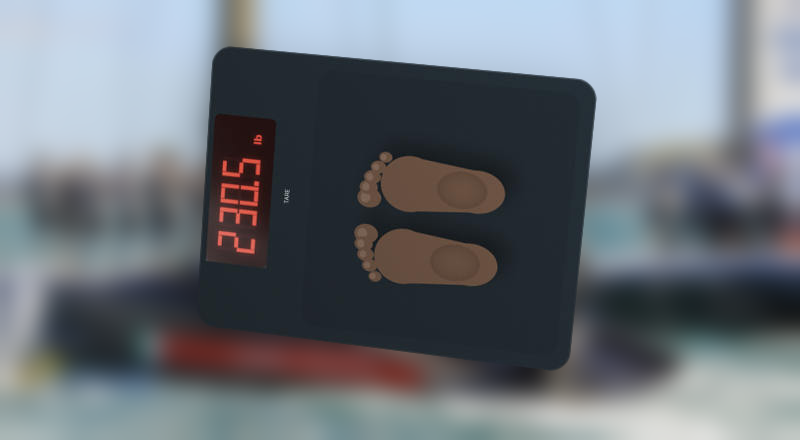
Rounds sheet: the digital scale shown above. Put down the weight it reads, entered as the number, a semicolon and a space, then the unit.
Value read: 230.5; lb
